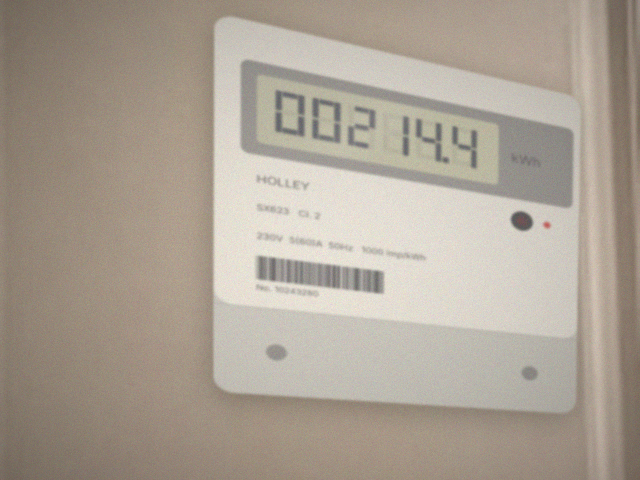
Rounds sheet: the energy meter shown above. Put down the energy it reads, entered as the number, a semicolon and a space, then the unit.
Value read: 214.4; kWh
